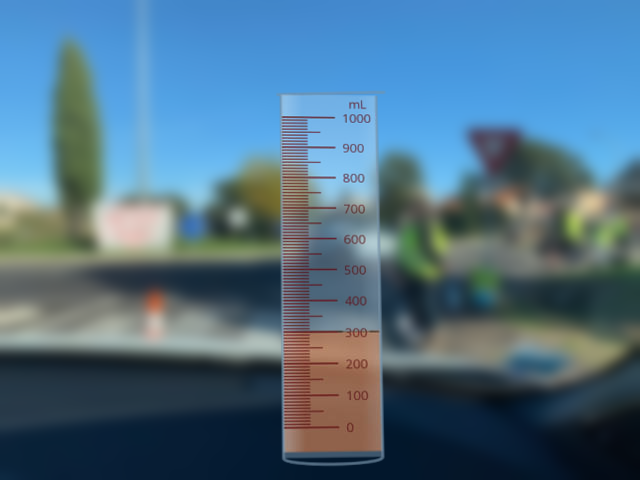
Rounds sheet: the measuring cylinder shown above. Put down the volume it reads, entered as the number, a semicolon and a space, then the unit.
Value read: 300; mL
